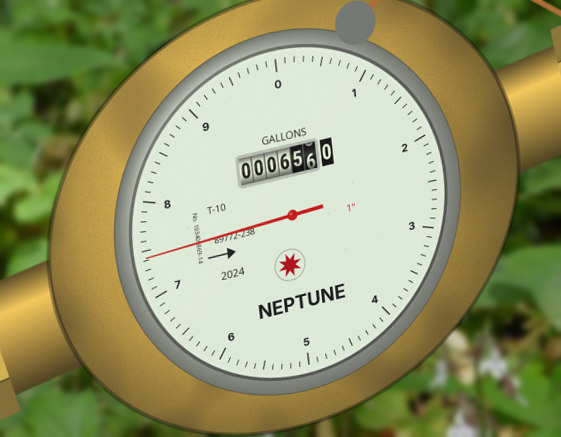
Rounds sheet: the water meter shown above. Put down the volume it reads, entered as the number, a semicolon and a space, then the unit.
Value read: 6557.4; gal
